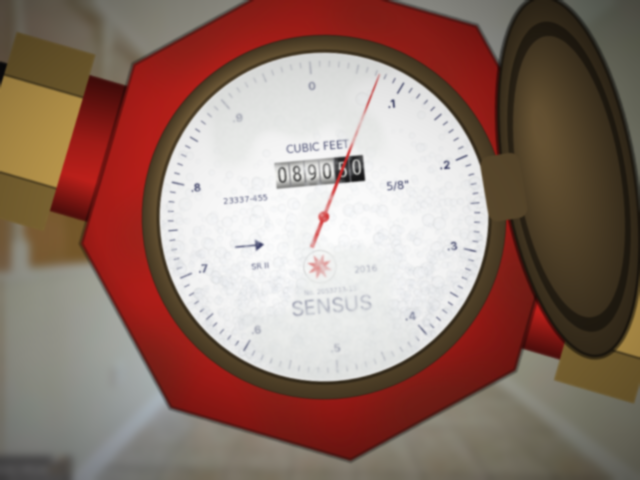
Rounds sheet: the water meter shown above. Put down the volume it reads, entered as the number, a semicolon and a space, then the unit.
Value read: 89050.07; ft³
